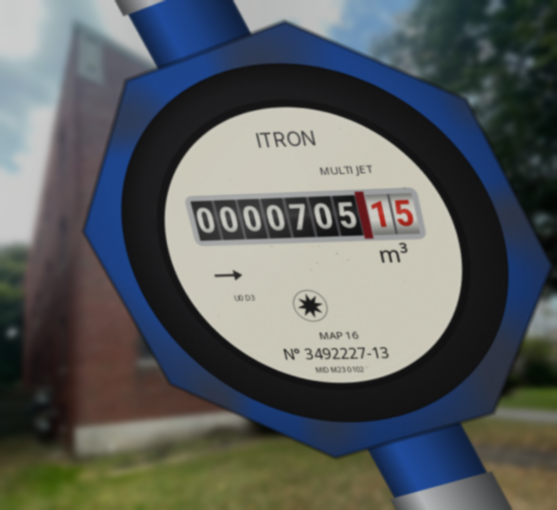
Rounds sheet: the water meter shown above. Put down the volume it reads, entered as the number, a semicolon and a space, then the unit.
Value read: 705.15; m³
